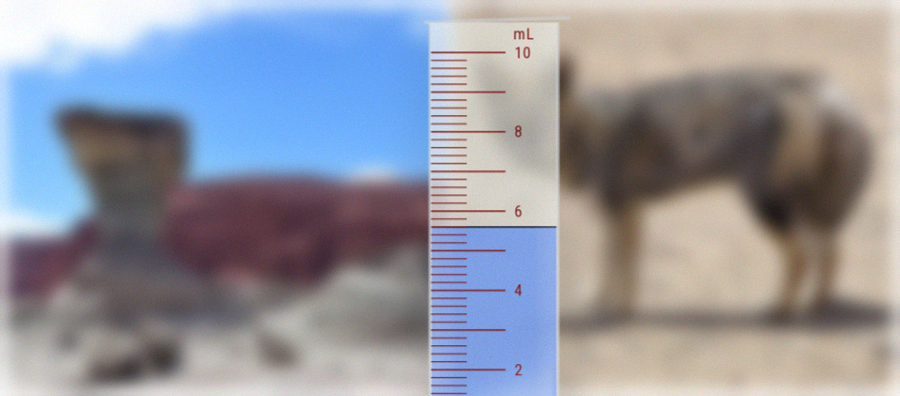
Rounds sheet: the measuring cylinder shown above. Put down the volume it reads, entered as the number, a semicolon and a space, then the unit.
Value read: 5.6; mL
